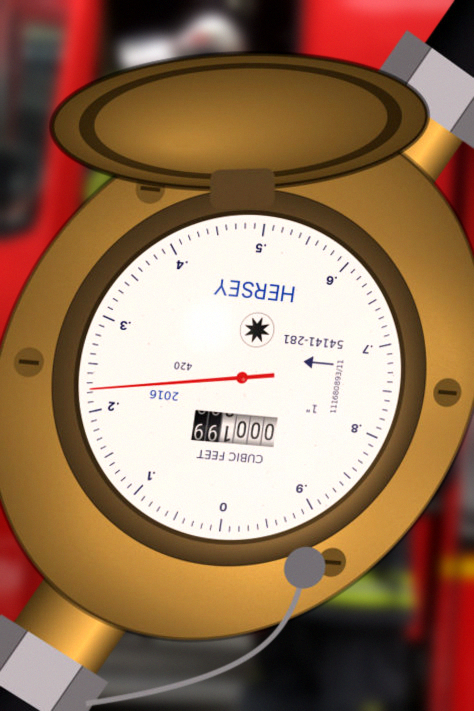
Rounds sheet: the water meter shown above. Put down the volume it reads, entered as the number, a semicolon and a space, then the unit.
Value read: 199.22; ft³
